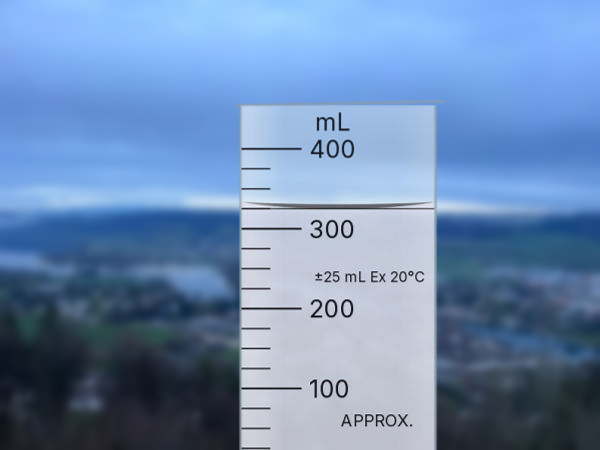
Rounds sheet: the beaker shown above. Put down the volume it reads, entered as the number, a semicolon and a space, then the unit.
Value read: 325; mL
